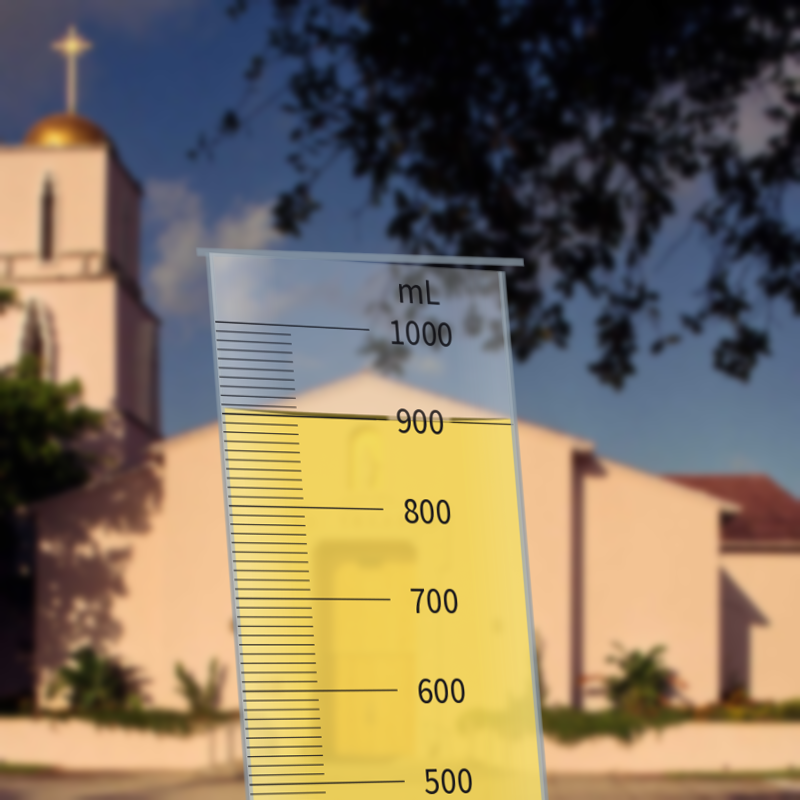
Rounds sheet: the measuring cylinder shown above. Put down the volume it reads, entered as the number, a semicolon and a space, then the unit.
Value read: 900; mL
